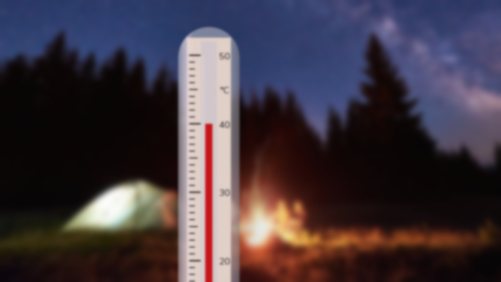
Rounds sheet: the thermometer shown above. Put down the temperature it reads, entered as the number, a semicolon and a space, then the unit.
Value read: 40; °C
